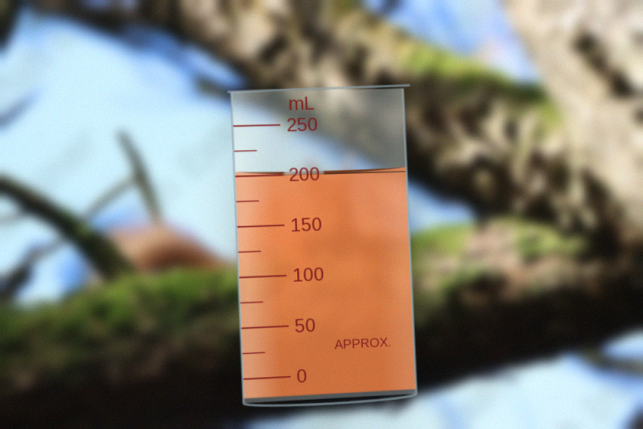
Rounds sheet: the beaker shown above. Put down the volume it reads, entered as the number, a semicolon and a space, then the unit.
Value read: 200; mL
